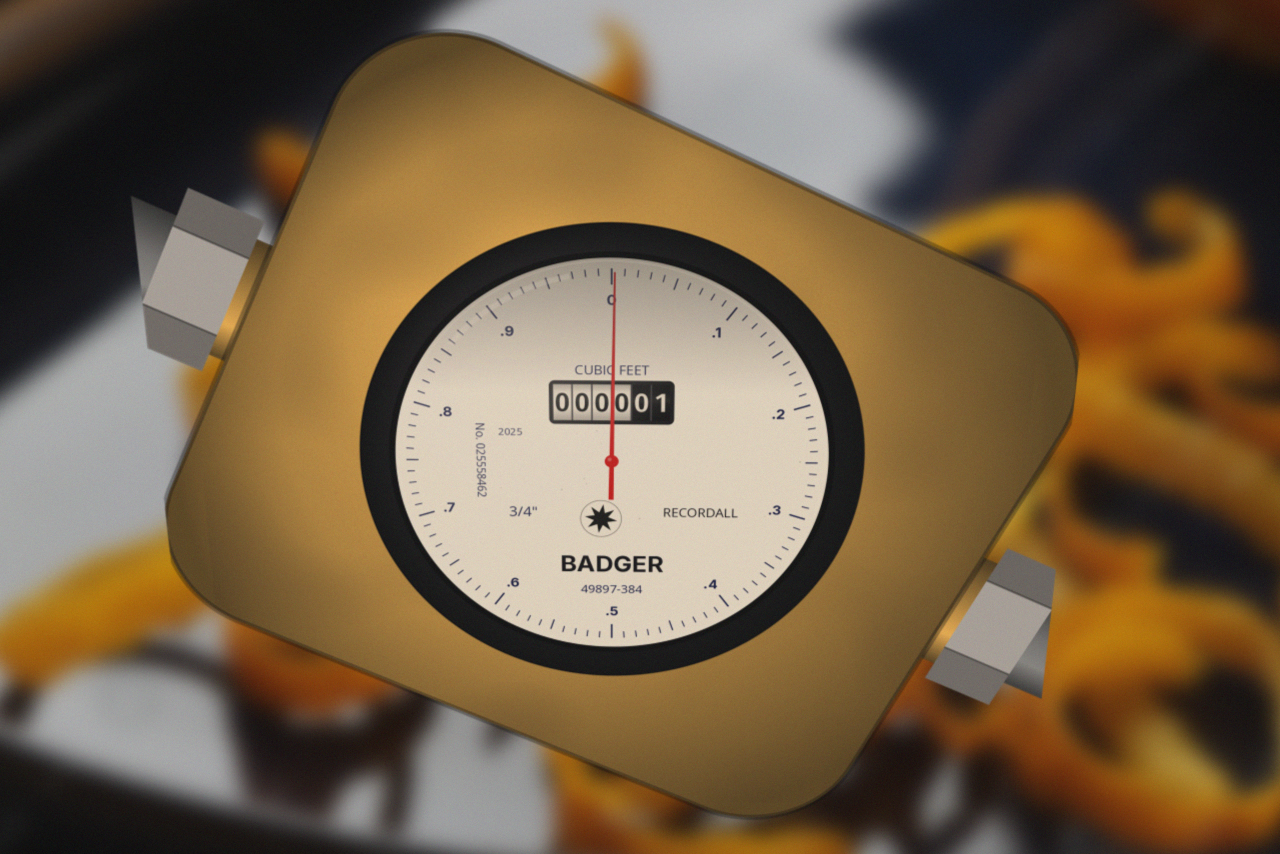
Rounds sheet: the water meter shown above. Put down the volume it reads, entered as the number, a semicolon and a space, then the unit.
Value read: 1.00; ft³
